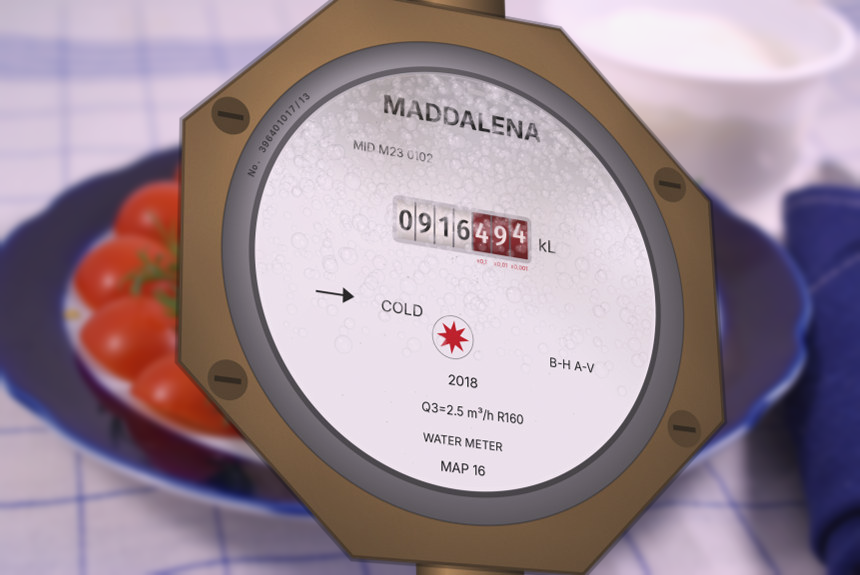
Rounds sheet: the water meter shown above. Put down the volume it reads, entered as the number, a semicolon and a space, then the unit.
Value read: 916.494; kL
